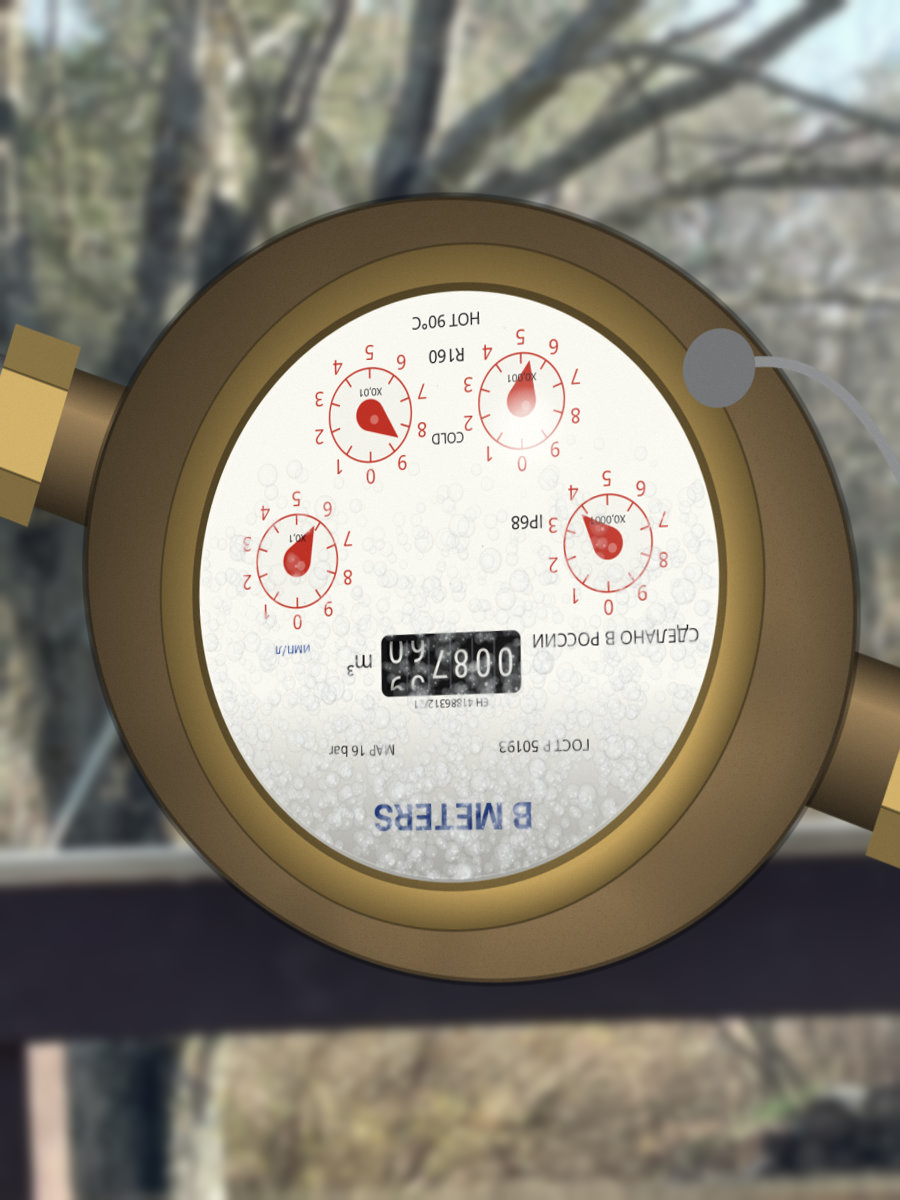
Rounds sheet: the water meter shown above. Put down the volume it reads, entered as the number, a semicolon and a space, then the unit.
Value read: 8759.5853; m³
